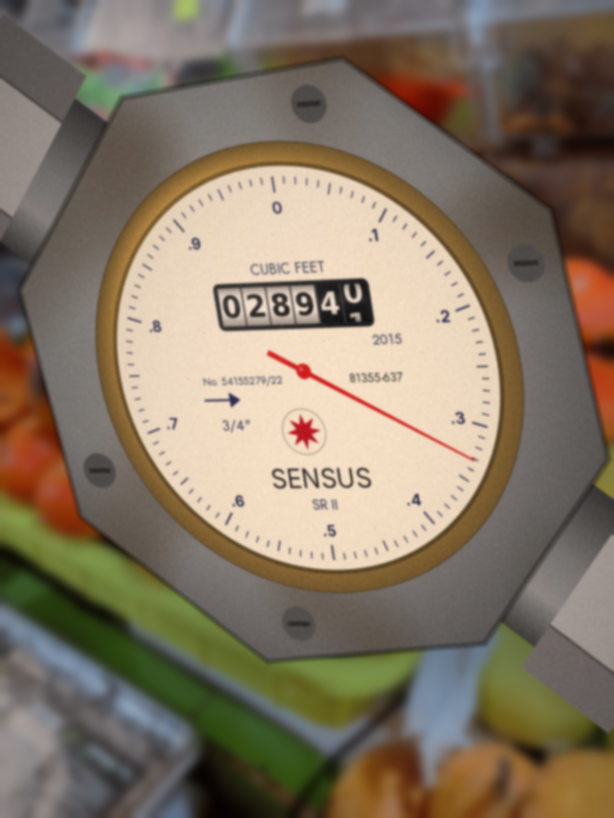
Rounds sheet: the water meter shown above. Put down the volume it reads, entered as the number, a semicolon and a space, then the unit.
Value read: 28940.33; ft³
